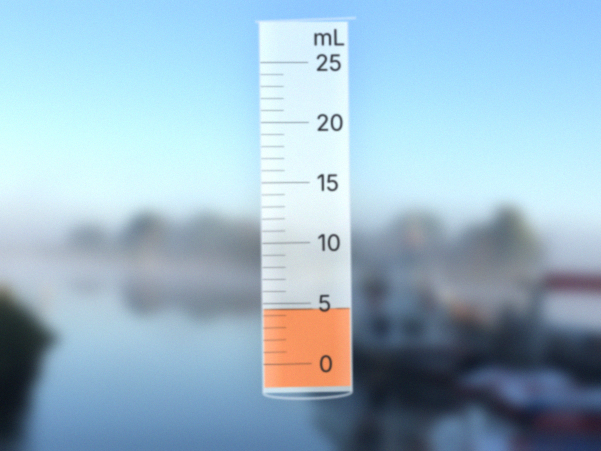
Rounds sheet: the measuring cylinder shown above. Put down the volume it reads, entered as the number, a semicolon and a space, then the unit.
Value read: 4.5; mL
